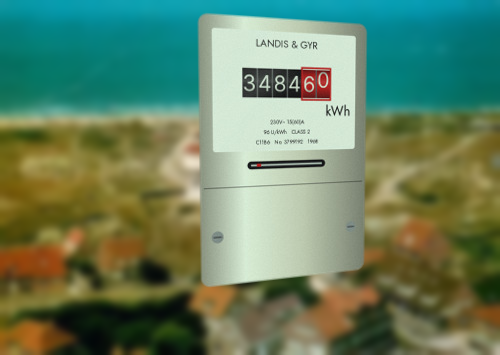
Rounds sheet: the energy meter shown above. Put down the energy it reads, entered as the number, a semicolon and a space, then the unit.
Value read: 3484.60; kWh
